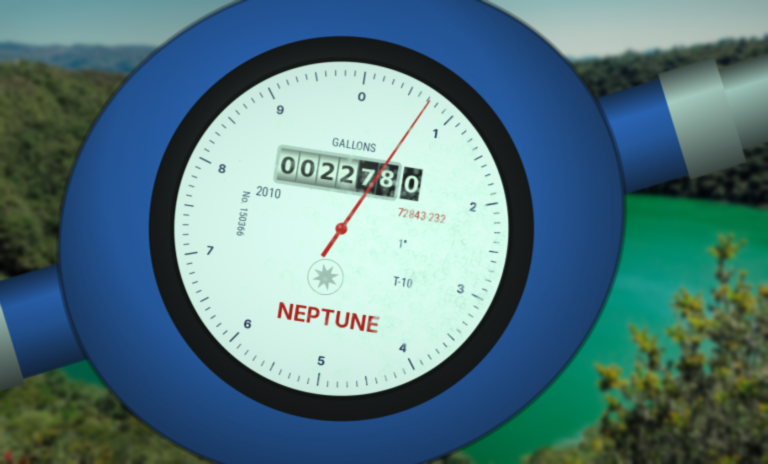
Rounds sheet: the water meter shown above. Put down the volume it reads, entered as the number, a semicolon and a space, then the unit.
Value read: 22780.7; gal
